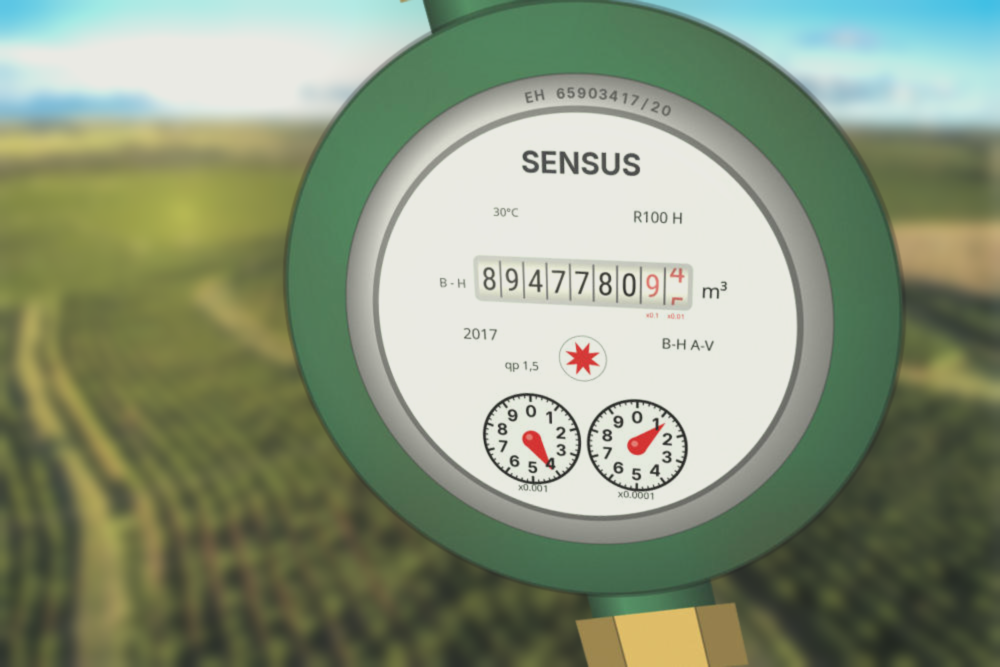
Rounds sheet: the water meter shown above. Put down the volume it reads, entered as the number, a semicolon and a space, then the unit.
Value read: 8947780.9441; m³
